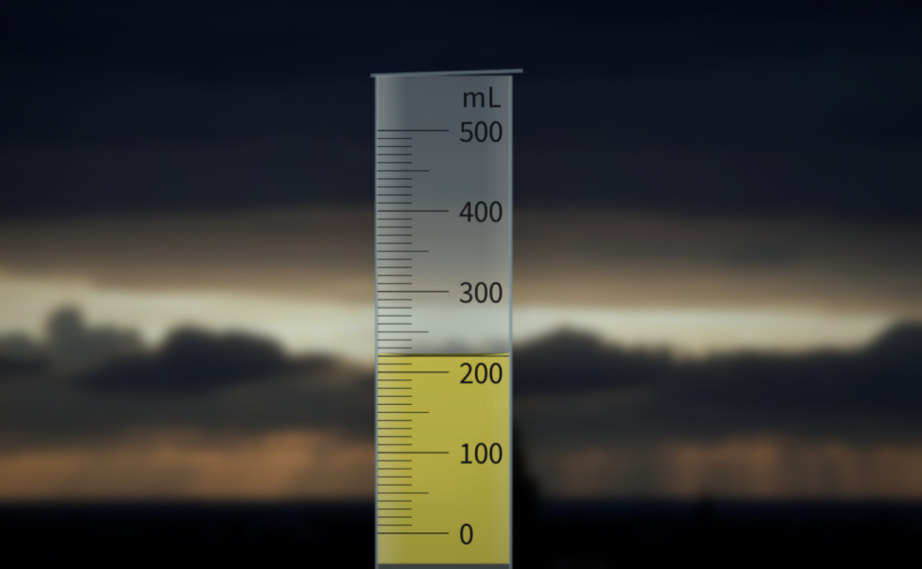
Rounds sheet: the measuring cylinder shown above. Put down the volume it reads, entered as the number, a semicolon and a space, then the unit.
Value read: 220; mL
